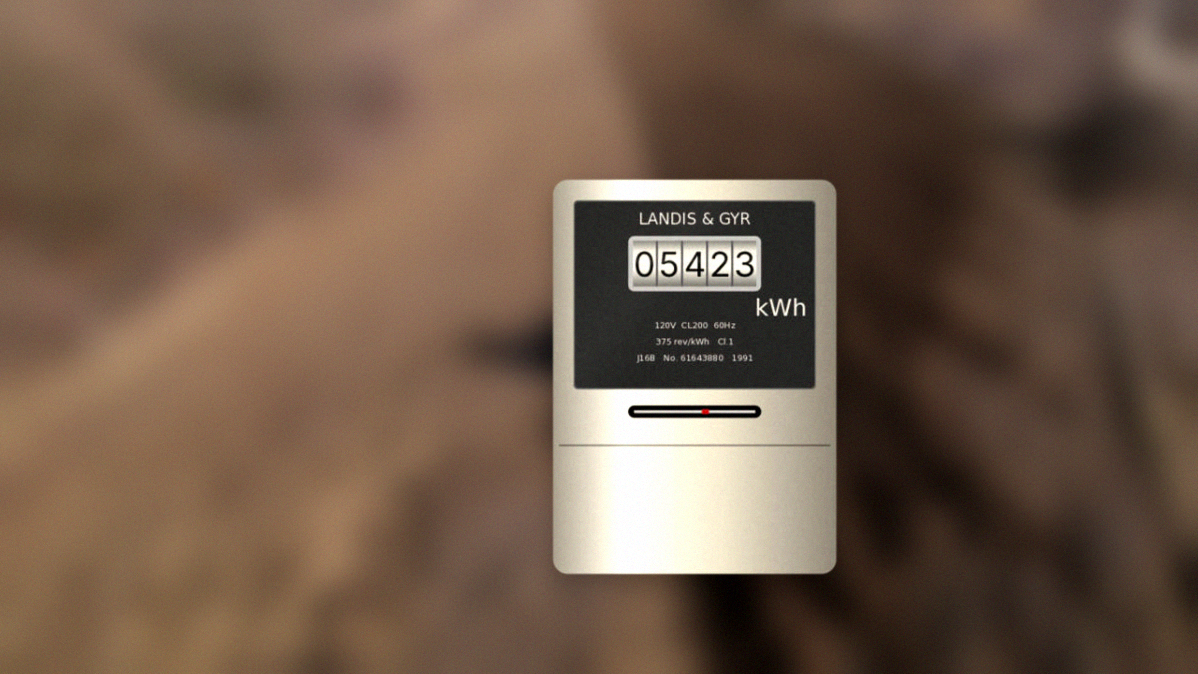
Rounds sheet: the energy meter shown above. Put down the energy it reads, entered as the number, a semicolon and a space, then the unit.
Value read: 5423; kWh
